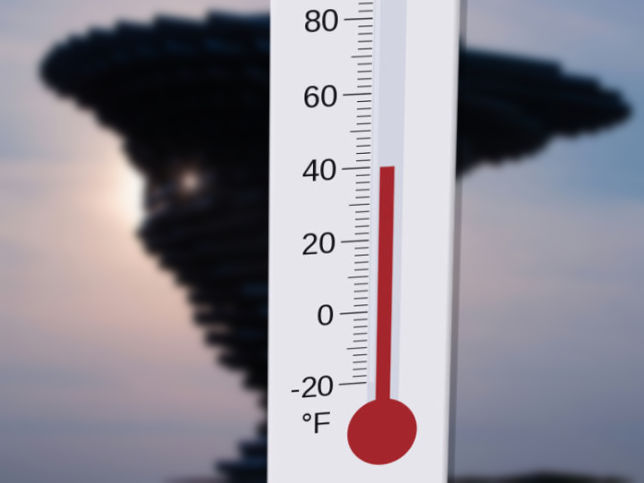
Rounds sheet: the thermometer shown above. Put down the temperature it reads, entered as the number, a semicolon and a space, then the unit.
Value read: 40; °F
